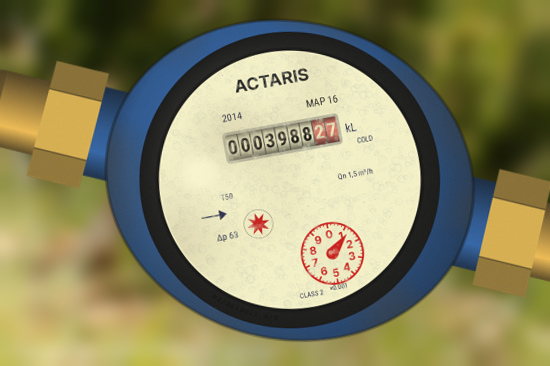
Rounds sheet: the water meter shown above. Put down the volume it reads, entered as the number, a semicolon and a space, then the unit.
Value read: 3988.271; kL
